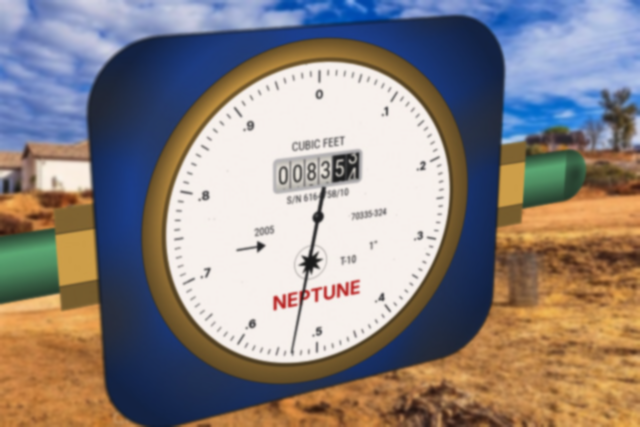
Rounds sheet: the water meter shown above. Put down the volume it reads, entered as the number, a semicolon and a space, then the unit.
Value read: 8353.53; ft³
